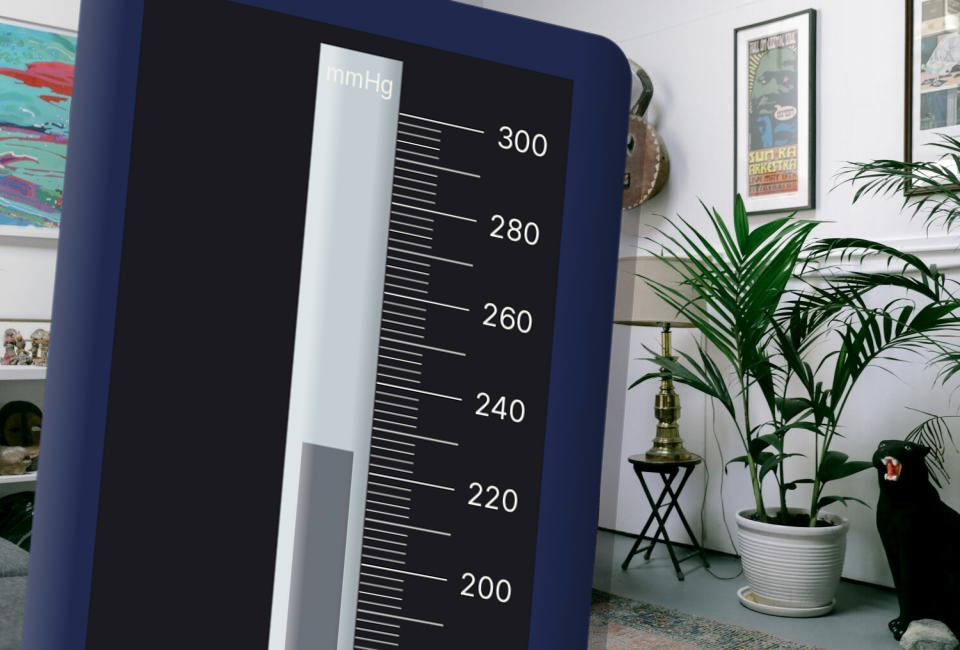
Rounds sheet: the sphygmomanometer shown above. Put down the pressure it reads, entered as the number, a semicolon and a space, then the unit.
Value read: 224; mmHg
